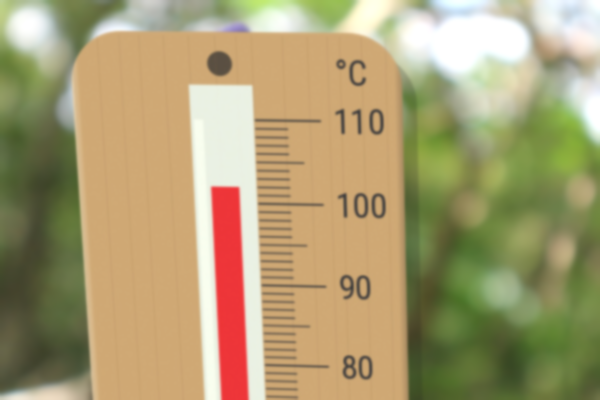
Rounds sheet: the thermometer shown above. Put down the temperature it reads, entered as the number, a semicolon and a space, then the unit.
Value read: 102; °C
